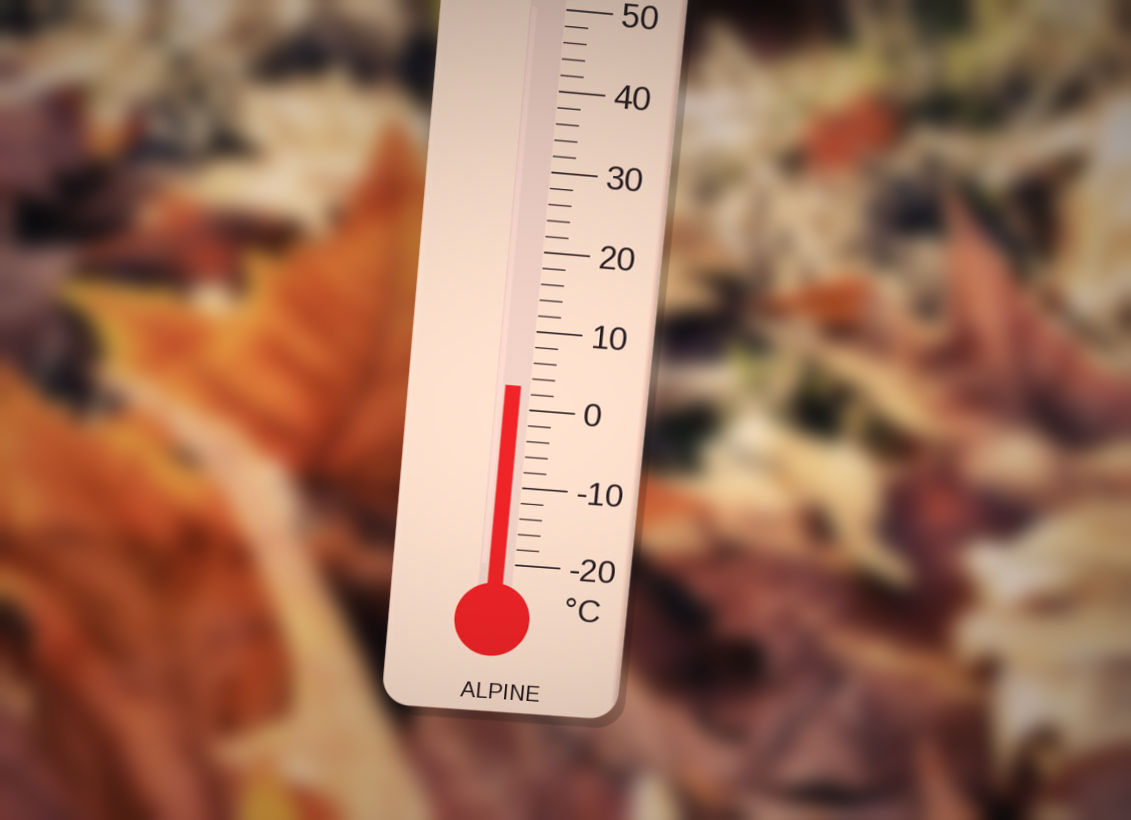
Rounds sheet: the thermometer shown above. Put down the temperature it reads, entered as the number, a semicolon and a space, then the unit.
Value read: 3; °C
